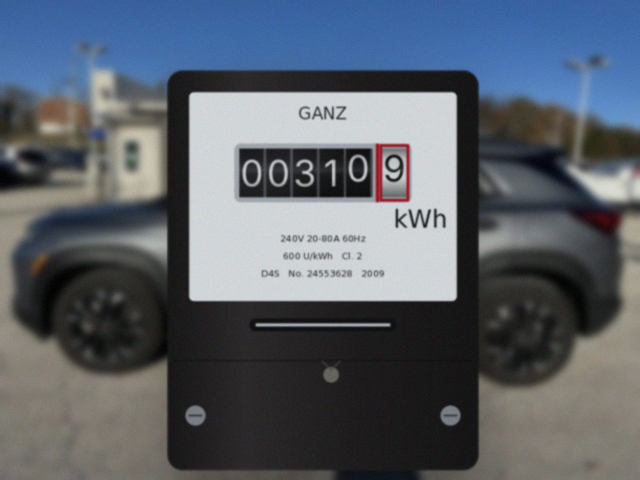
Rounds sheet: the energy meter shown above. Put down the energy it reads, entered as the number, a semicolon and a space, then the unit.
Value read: 310.9; kWh
